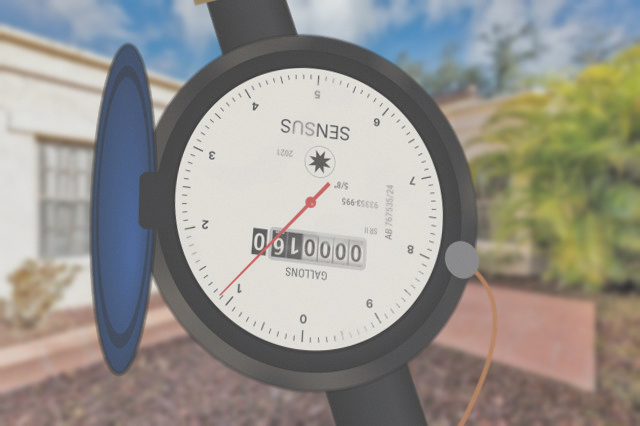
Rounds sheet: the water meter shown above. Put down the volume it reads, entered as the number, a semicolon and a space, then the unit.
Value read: 161.1; gal
